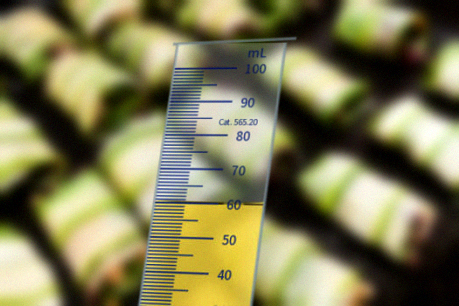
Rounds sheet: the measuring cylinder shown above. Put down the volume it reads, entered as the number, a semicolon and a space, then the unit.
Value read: 60; mL
